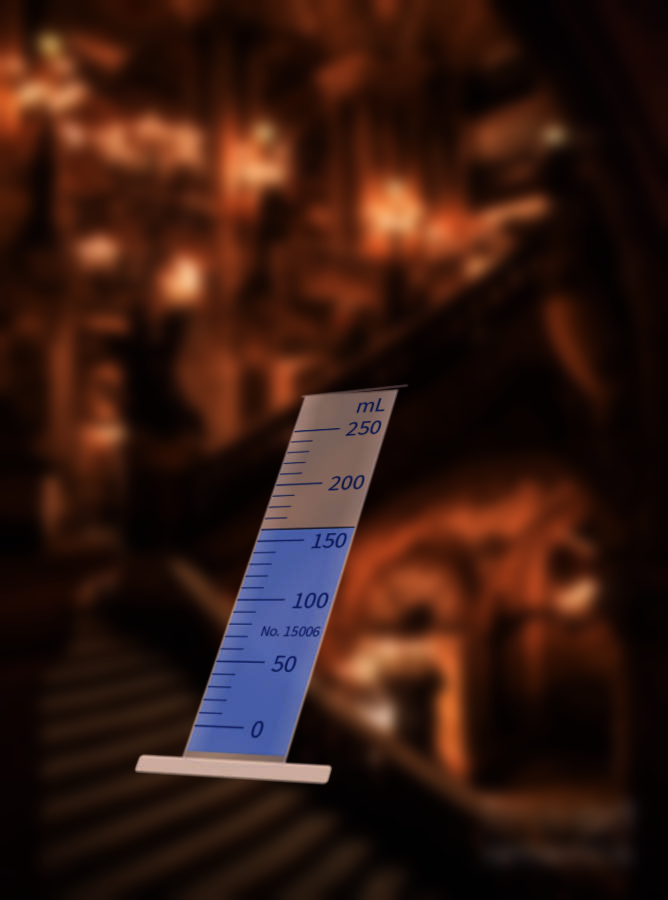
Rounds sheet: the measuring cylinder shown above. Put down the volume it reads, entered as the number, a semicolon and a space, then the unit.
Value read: 160; mL
